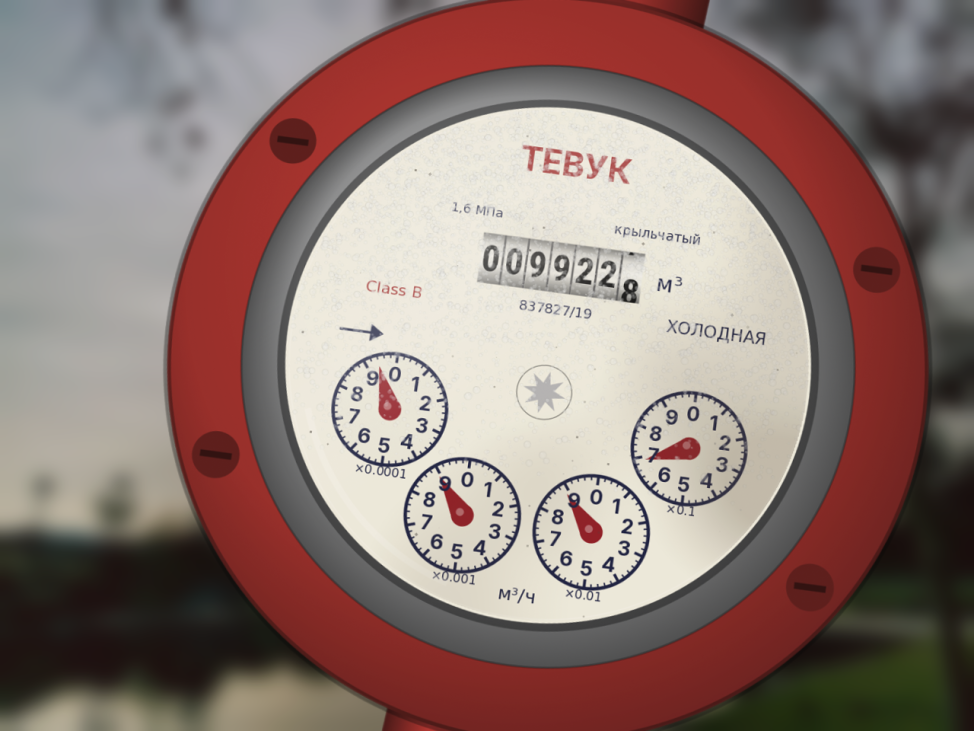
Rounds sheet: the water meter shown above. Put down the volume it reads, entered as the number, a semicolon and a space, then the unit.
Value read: 99227.6889; m³
